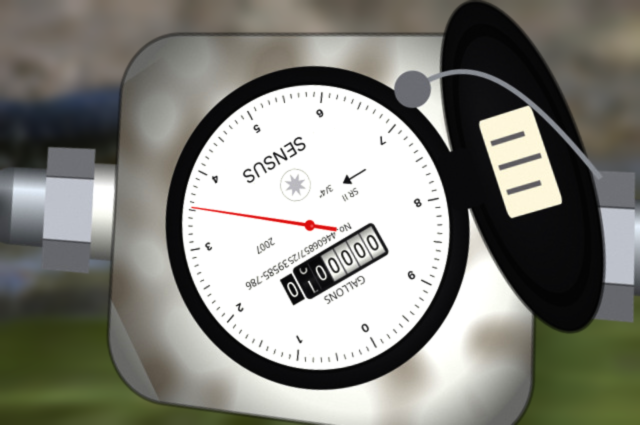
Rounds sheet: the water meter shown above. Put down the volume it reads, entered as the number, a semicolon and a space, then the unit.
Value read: 13.5; gal
